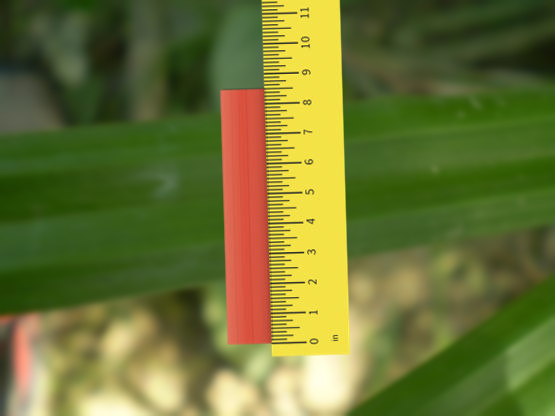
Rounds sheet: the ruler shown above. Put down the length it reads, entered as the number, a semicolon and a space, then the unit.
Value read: 8.5; in
